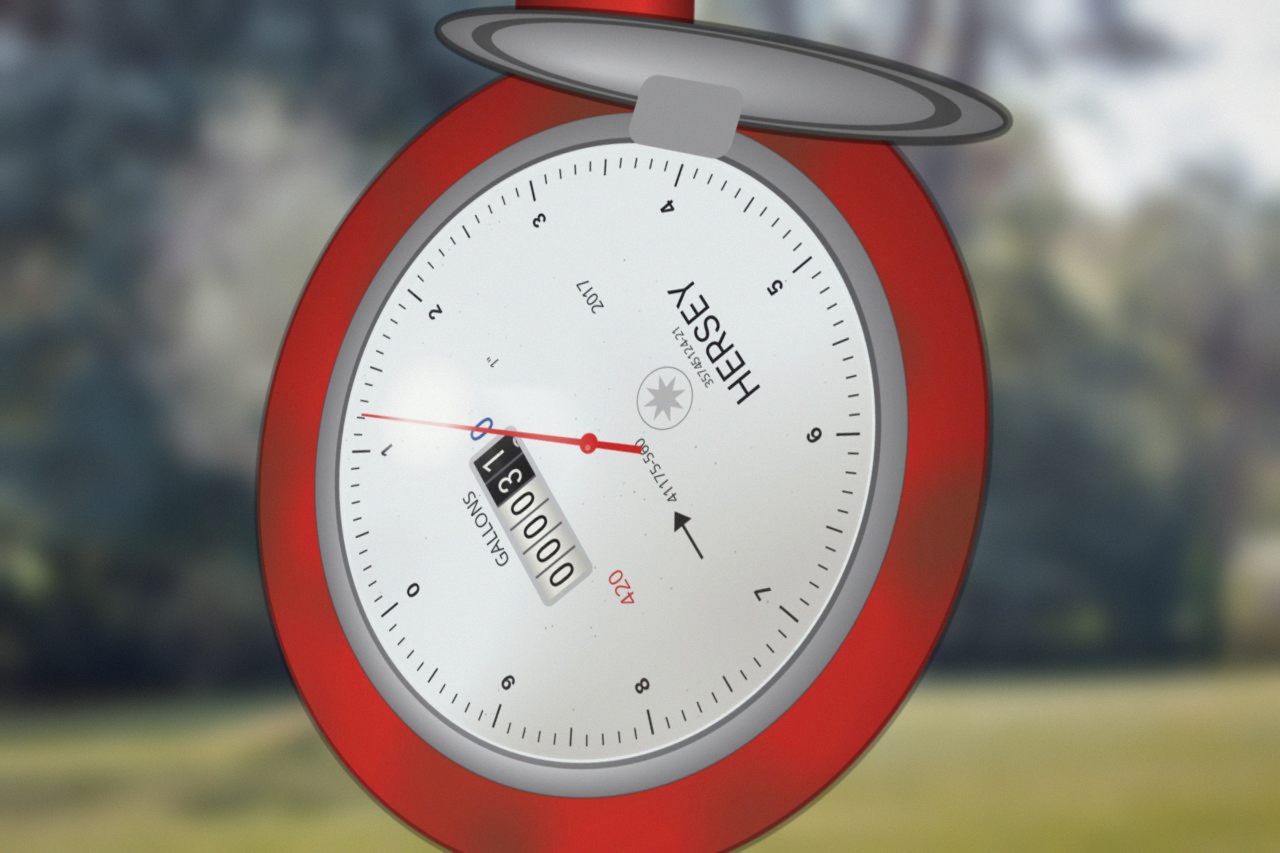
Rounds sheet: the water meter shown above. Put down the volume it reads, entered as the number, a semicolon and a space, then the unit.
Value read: 311.2; gal
